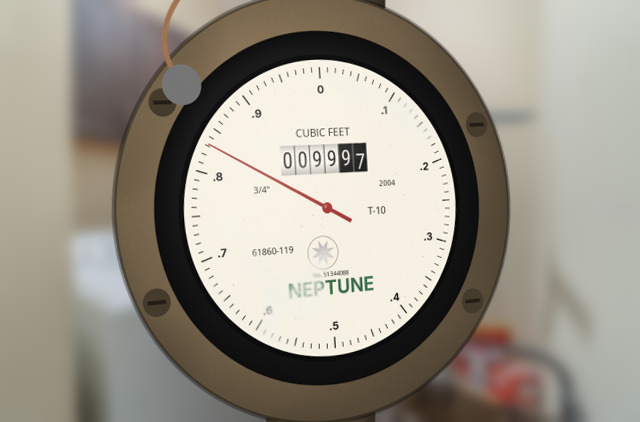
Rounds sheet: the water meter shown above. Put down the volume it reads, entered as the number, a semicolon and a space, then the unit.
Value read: 9996.83; ft³
